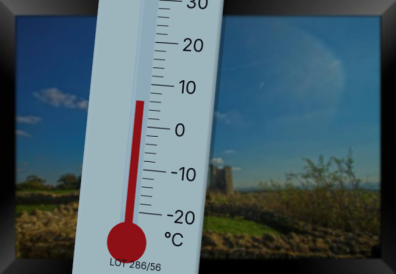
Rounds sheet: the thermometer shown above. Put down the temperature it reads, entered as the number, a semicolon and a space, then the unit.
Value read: 6; °C
